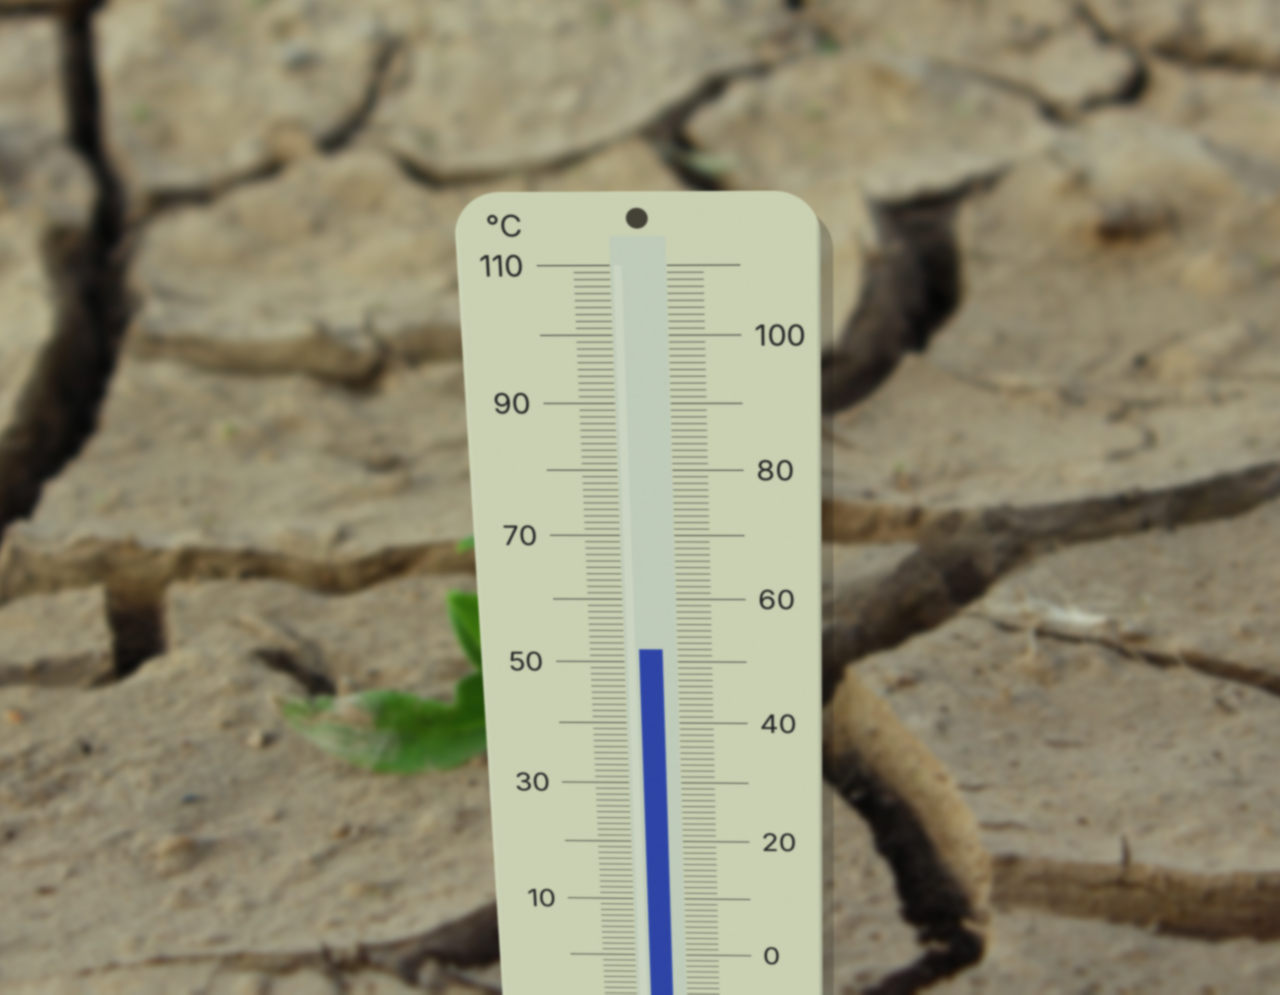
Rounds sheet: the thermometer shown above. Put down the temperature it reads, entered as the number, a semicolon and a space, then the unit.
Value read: 52; °C
